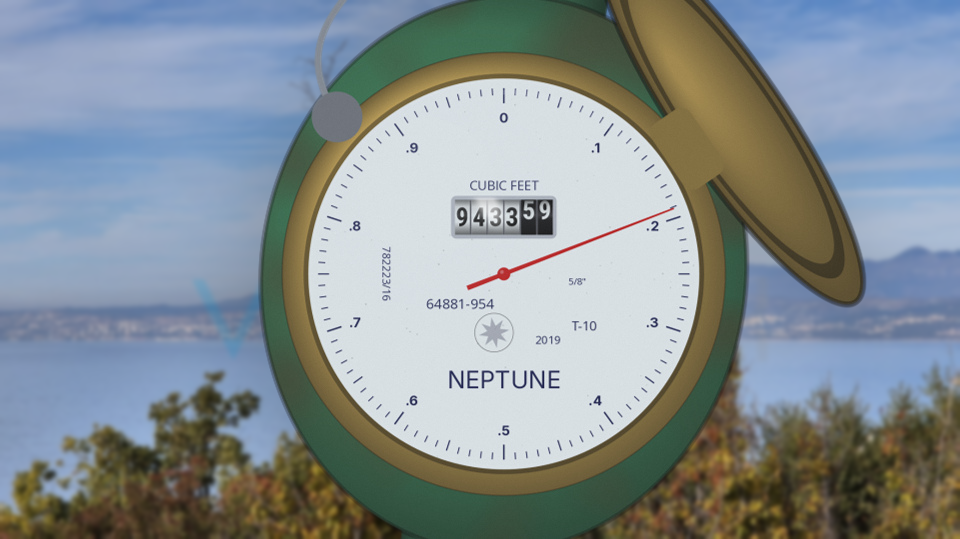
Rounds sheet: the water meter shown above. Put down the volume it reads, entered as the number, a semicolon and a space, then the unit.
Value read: 943359.19; ft³
